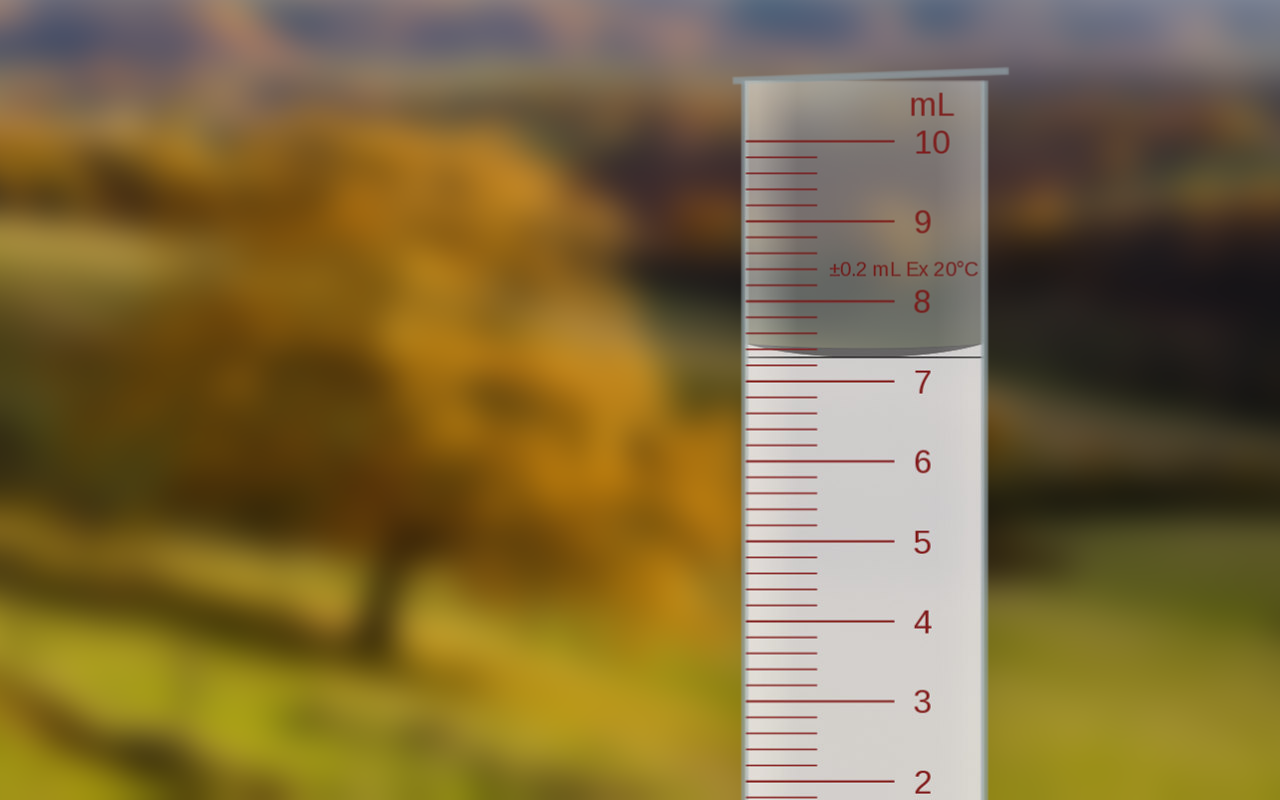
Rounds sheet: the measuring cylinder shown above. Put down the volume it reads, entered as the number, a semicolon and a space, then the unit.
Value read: 7.3; mL
